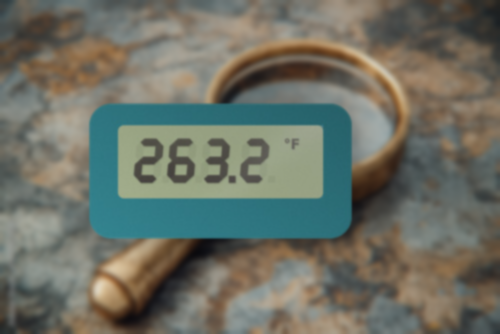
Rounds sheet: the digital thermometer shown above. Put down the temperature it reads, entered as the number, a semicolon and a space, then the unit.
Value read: 263.2; °F
